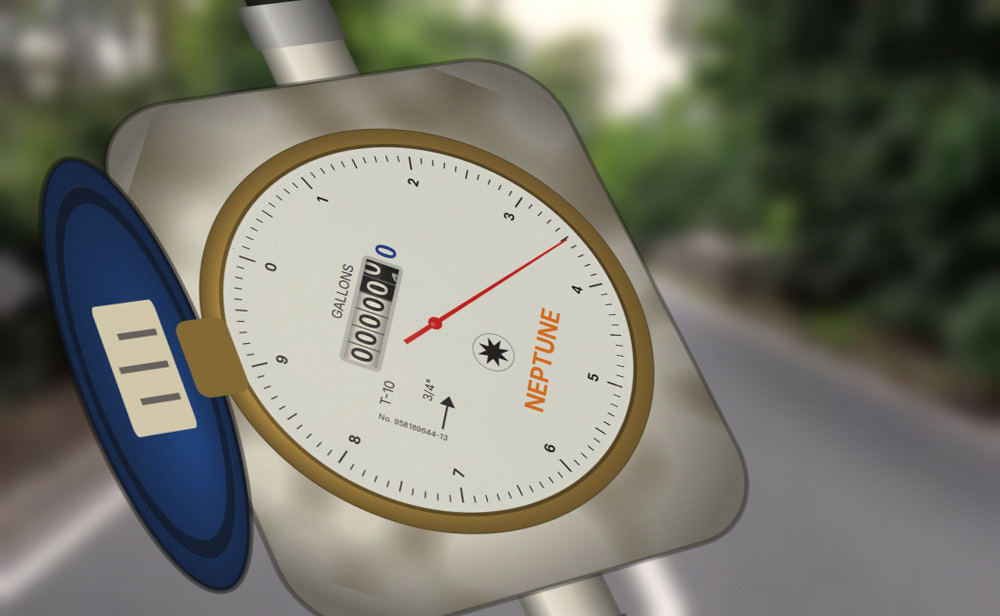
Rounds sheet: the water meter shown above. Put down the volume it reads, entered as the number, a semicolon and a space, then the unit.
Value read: 3.5; gal
